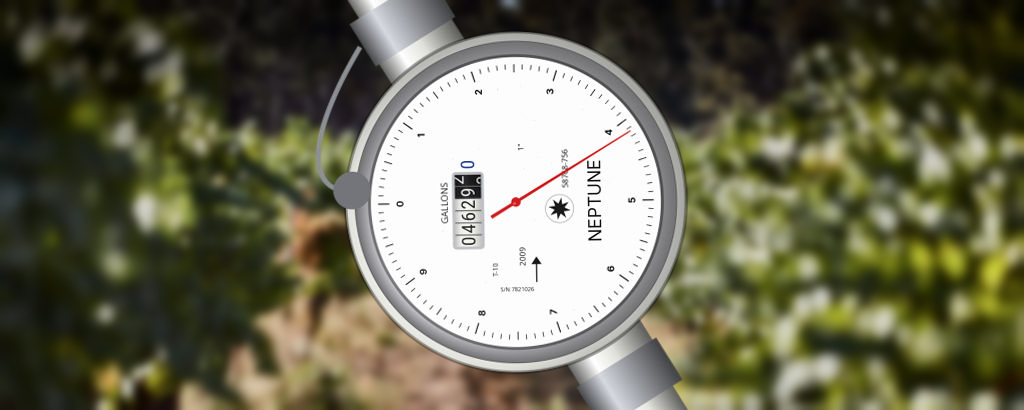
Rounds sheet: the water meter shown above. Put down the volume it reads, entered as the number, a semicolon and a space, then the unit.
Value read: 462924.1; gal
